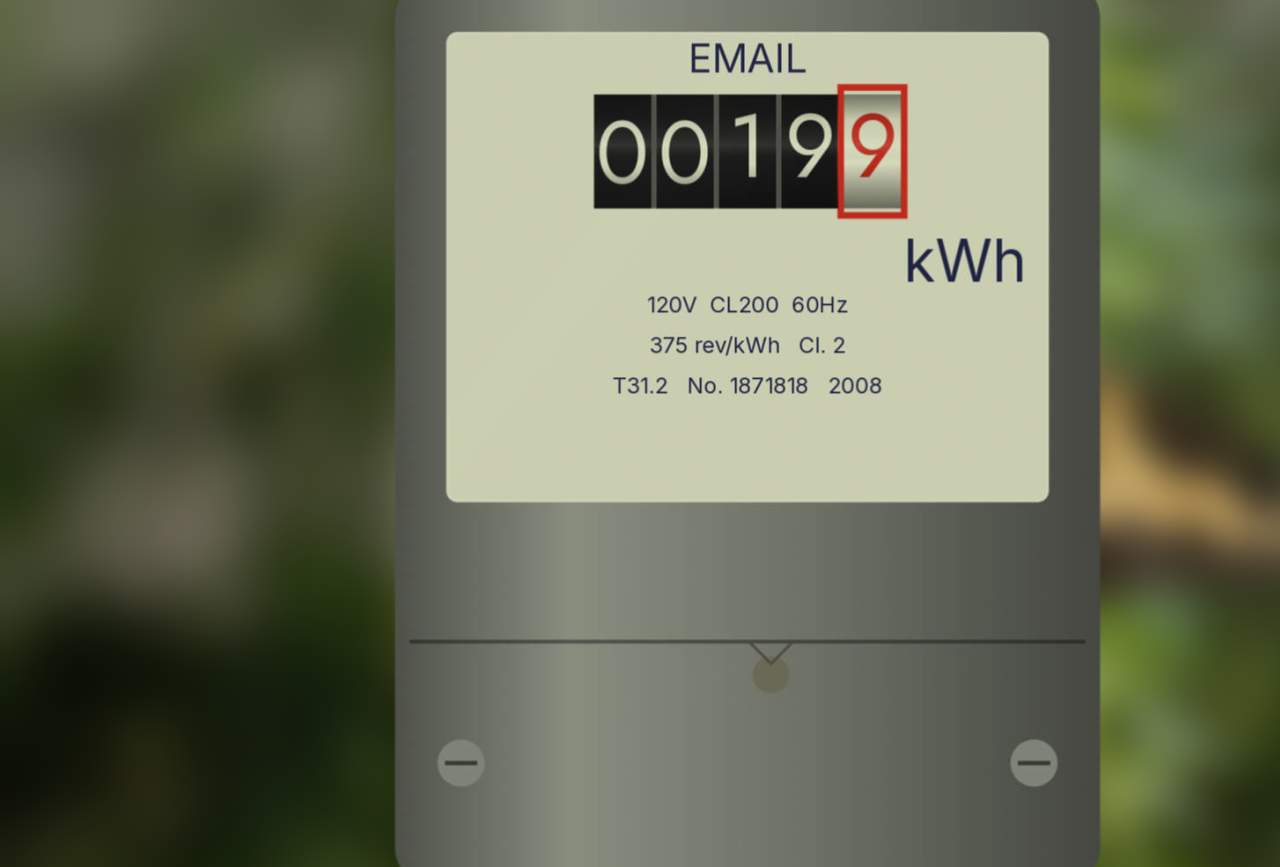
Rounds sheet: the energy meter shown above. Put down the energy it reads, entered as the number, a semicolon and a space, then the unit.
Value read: 19.9; kWh
